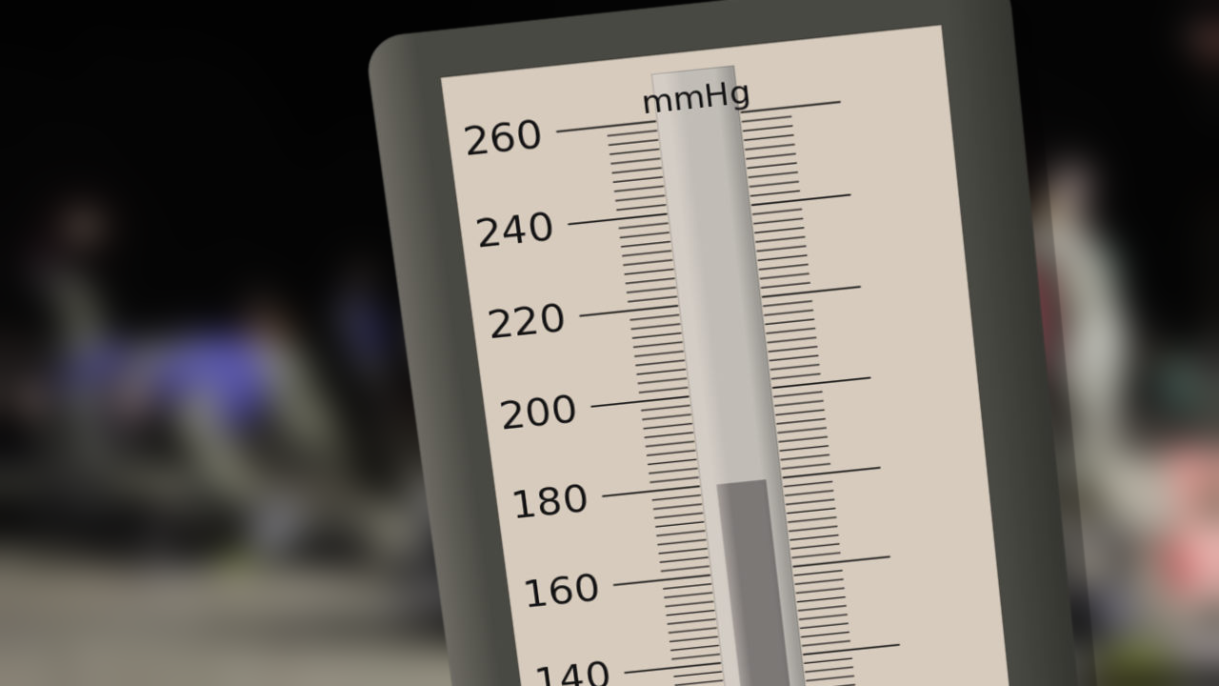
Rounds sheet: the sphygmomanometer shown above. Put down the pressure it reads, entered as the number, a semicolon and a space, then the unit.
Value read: 180; mmHg
